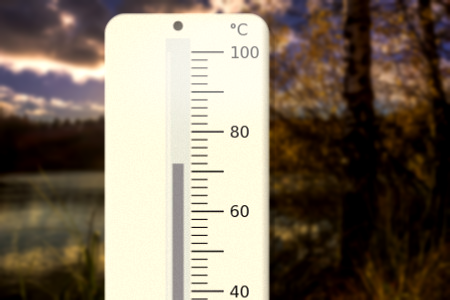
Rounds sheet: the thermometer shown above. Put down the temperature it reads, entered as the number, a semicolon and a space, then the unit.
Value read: 72; °C
